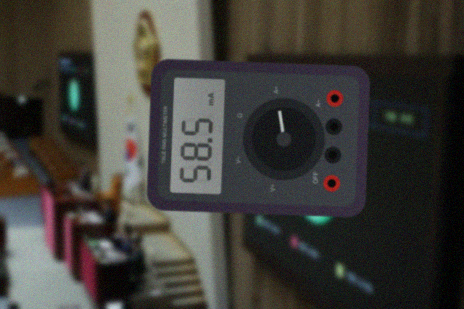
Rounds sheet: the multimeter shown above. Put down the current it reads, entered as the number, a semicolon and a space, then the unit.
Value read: 58.5; mA
